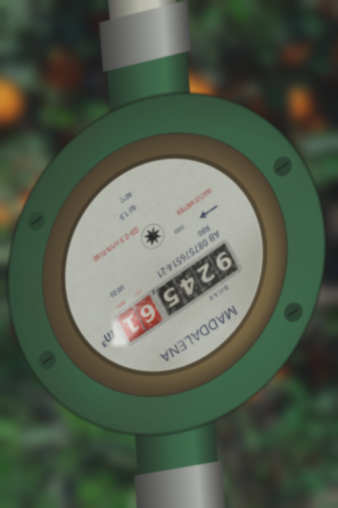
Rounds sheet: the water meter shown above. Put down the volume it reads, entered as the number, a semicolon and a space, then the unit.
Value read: 9245.61; m³
